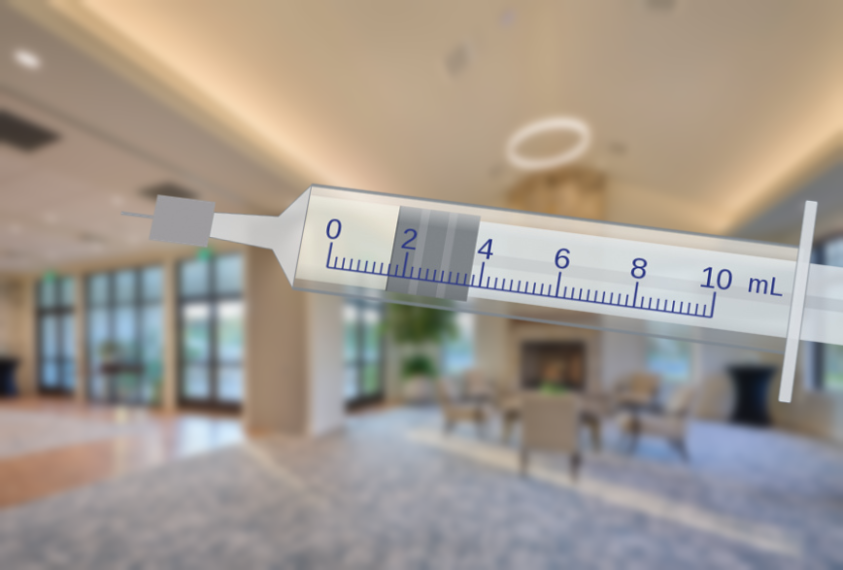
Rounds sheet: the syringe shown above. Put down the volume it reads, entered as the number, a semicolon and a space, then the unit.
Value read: 1.6; mL
